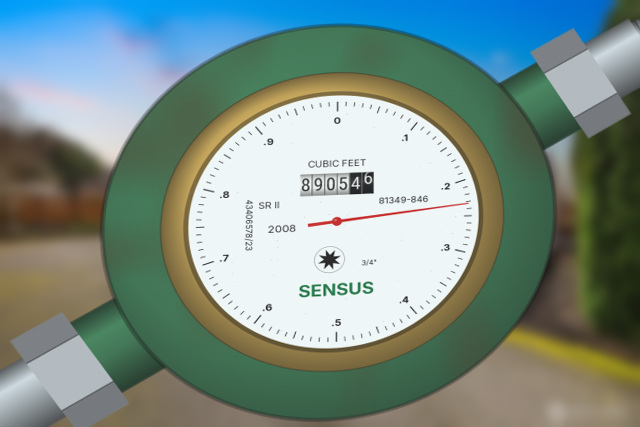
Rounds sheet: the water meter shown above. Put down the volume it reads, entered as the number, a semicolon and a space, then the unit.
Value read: 890546.23; ft³
